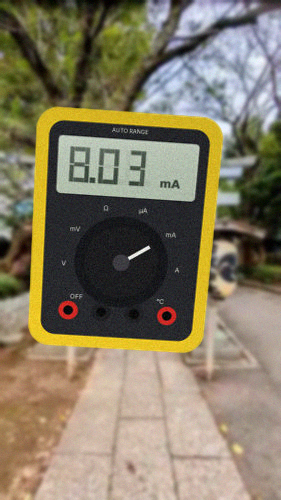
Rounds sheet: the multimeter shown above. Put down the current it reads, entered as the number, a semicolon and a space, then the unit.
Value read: 8.03; mA
